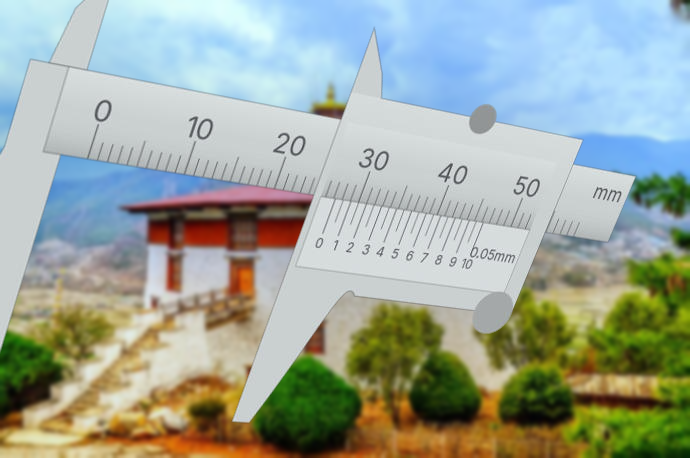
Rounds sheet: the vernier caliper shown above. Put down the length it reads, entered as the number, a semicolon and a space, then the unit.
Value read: 27.2; mm
